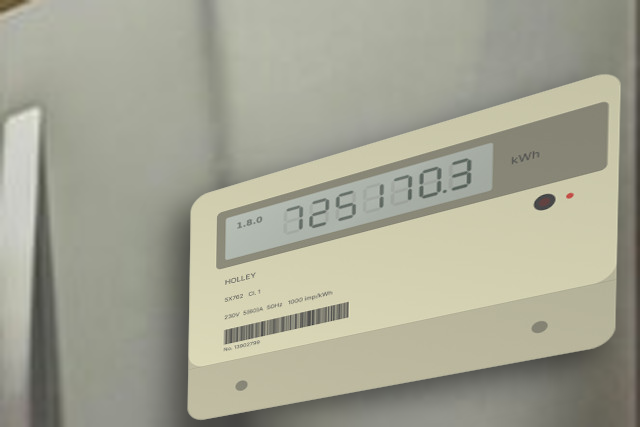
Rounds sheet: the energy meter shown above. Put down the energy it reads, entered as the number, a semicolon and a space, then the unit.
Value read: 725170.3; kWh
